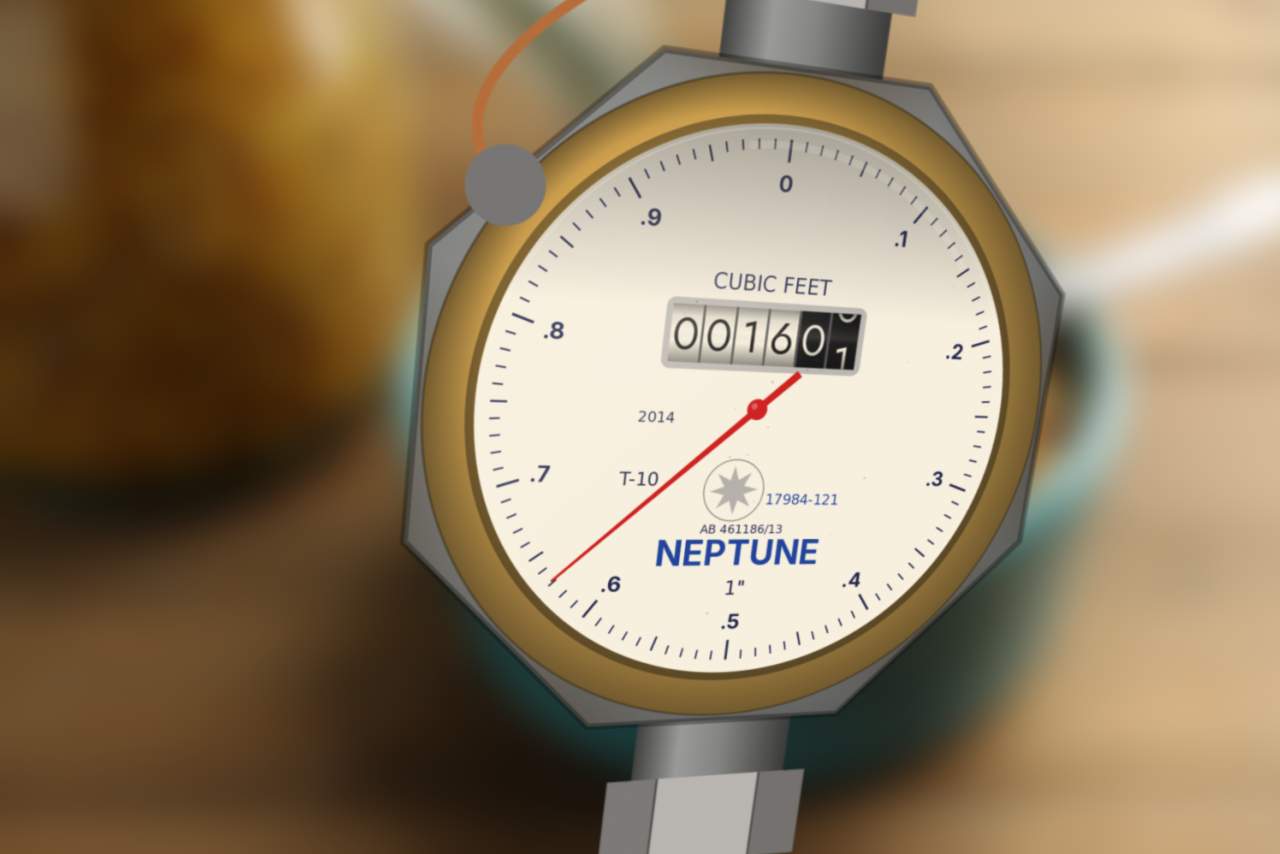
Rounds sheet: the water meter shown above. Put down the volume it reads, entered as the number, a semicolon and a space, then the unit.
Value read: 1600.63; ft³
